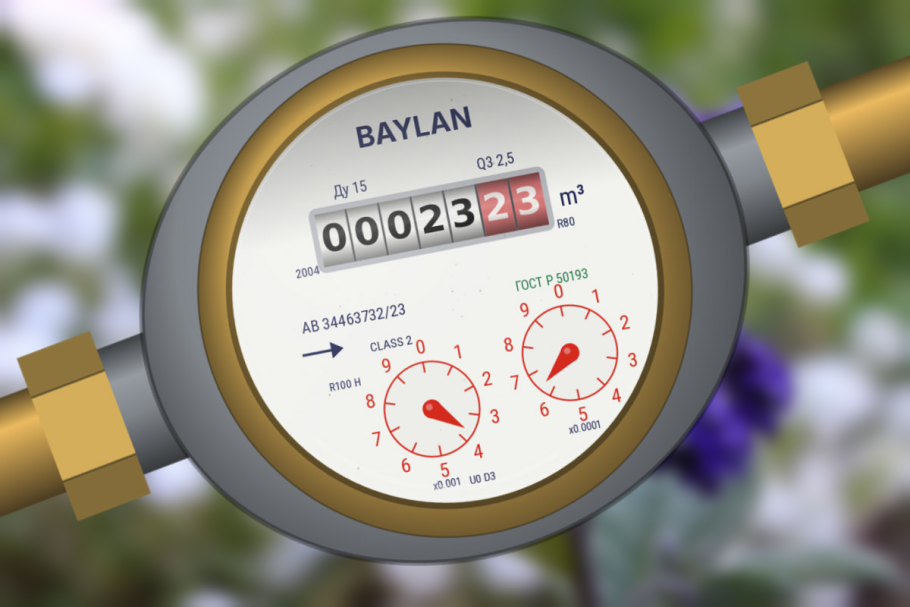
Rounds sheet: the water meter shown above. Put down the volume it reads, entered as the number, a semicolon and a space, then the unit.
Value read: 23.2336; m³
